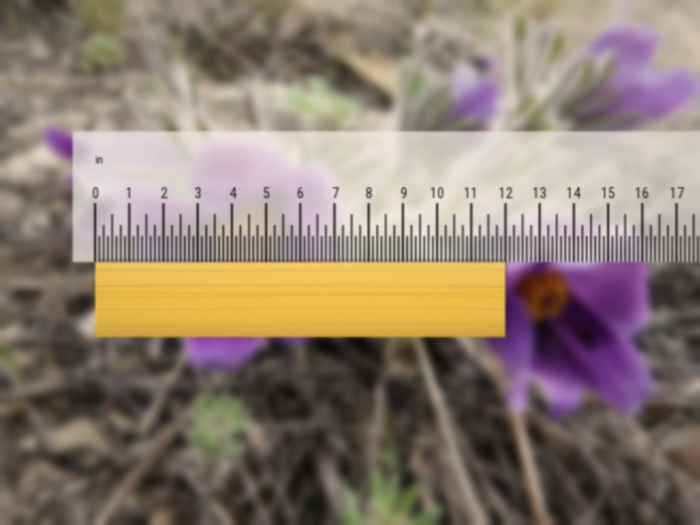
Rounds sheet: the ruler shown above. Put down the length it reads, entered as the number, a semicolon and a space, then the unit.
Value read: 12; in
